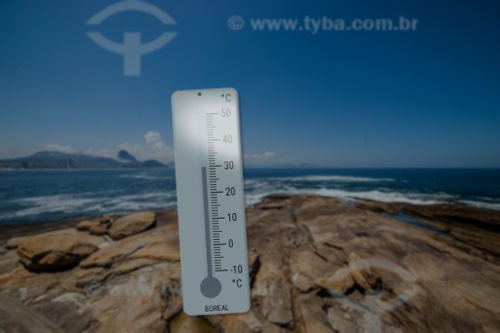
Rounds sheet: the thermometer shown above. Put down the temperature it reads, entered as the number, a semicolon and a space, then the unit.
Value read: 30; °C
